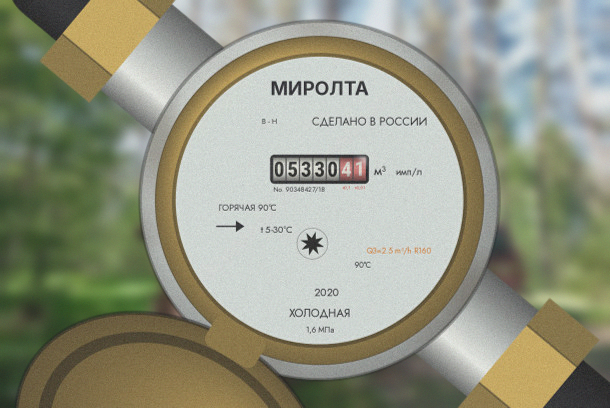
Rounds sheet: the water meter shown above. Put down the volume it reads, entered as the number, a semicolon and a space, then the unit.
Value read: 5330.41; m³
